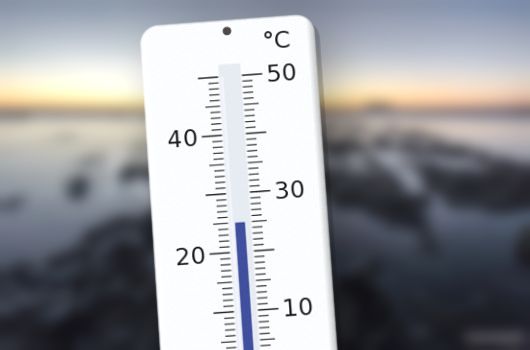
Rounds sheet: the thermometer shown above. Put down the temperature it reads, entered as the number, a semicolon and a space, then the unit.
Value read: 25; °C
